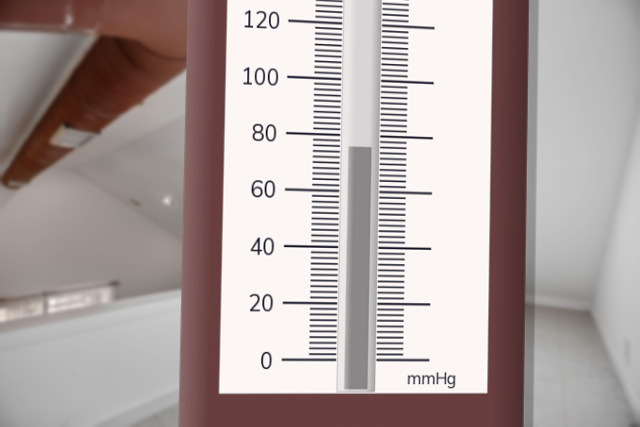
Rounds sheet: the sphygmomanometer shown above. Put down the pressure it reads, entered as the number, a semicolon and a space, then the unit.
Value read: 76; mmHg
